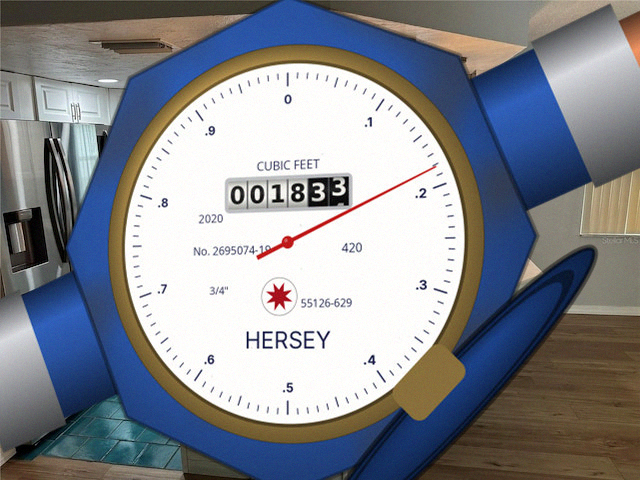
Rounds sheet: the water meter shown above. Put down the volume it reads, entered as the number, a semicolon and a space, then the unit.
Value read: 1833.18; ft³
